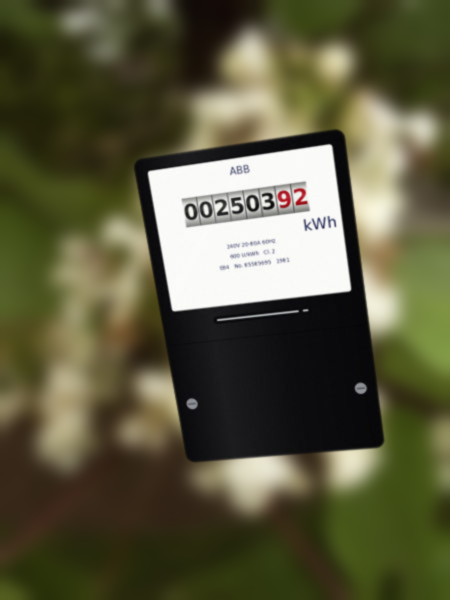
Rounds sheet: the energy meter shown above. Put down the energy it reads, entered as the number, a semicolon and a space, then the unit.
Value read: 2503.92; kWh
